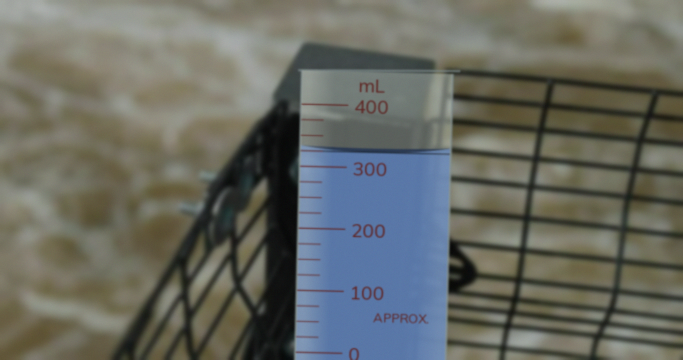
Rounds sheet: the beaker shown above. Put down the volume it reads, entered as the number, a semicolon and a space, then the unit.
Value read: 325; mL
